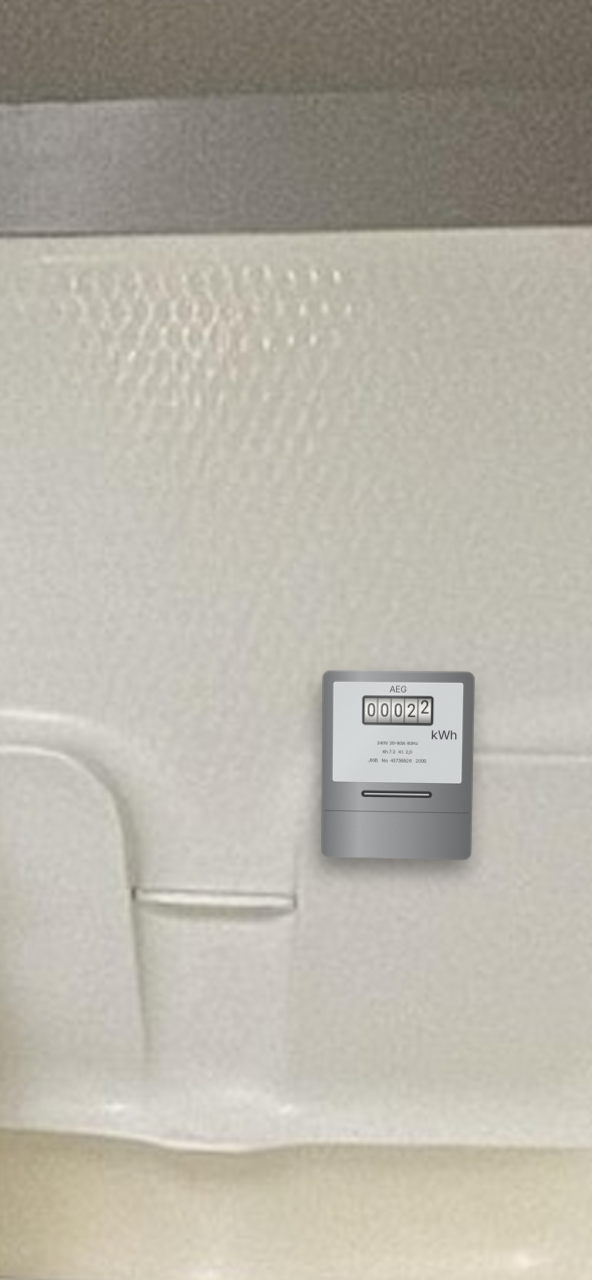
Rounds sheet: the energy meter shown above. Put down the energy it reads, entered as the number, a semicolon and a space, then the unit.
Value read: 22; kWh
